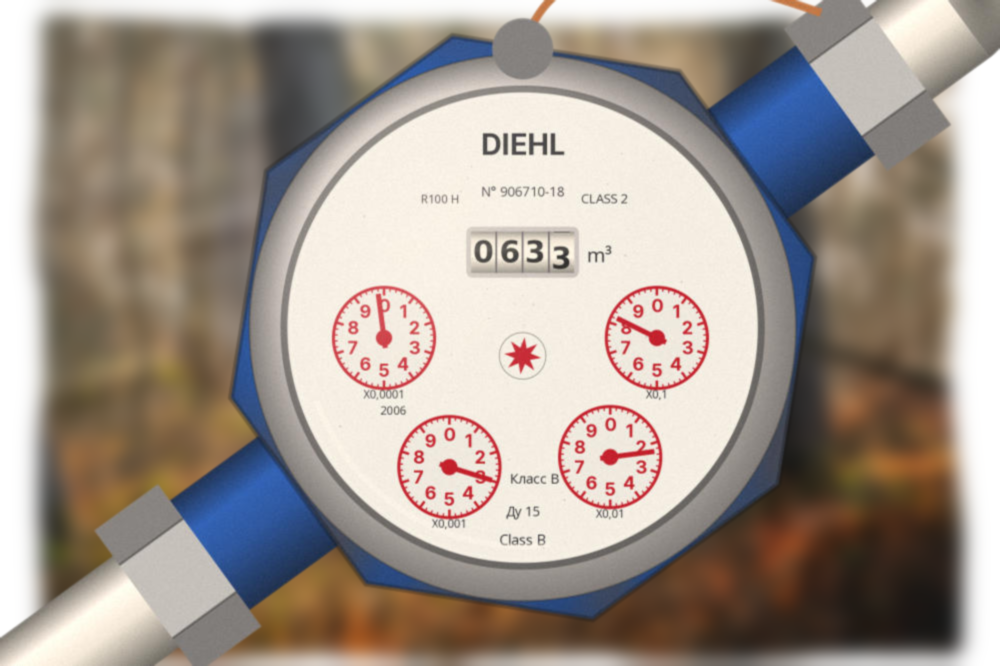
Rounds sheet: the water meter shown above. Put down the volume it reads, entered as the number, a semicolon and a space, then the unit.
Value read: 632.8229; m³
